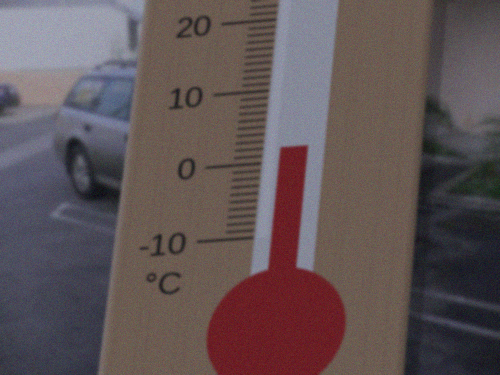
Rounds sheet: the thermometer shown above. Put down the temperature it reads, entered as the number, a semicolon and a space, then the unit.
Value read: 2; °C
